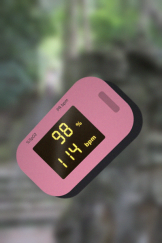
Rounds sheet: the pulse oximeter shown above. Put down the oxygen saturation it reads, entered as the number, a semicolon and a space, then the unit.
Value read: 98; %
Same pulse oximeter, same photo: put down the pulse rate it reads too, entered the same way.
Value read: 114; bpm
